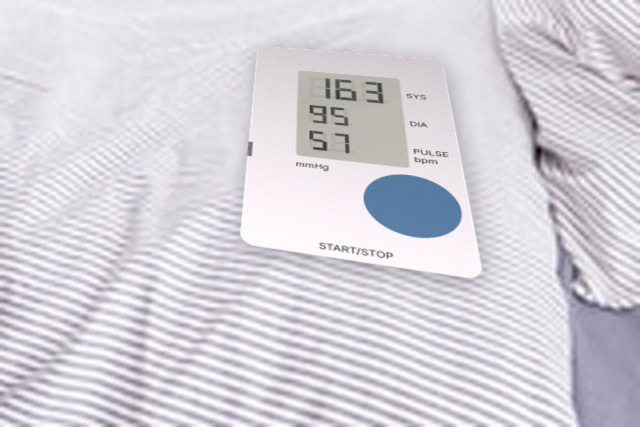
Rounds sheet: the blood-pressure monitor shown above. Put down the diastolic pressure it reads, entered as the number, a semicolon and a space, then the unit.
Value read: 95; mmHg
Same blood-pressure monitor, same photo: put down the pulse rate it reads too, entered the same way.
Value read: 57; bpm
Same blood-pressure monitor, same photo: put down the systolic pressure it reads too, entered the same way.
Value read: 163; mmHg
